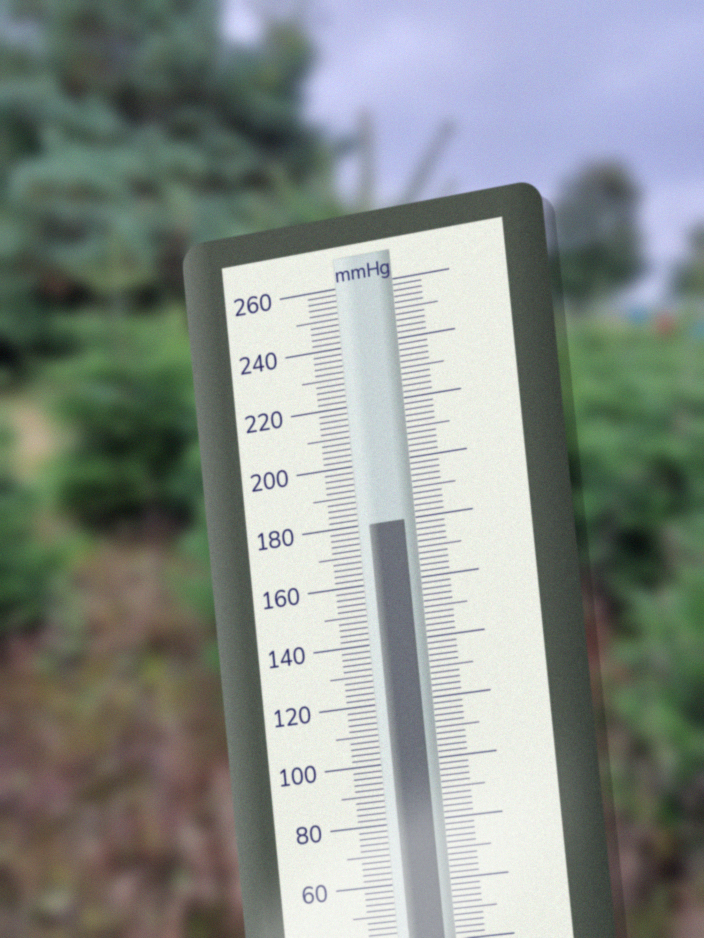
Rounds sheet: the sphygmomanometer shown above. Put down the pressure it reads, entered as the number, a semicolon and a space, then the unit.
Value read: 180; mmHg
